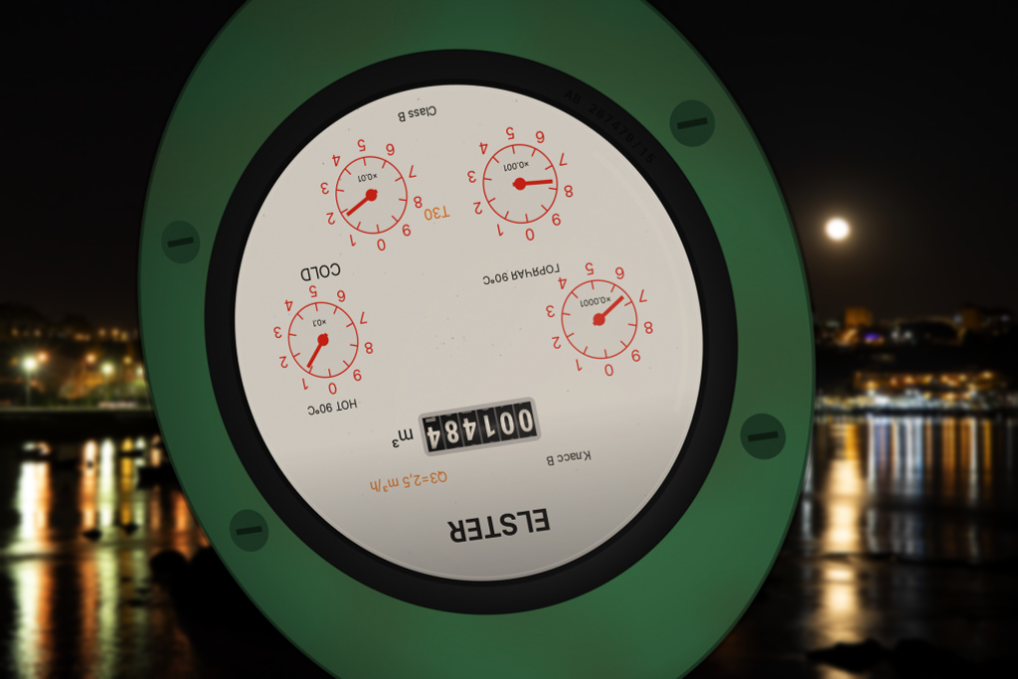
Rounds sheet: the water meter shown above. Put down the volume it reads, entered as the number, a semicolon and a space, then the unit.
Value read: 1484.1176; m³
